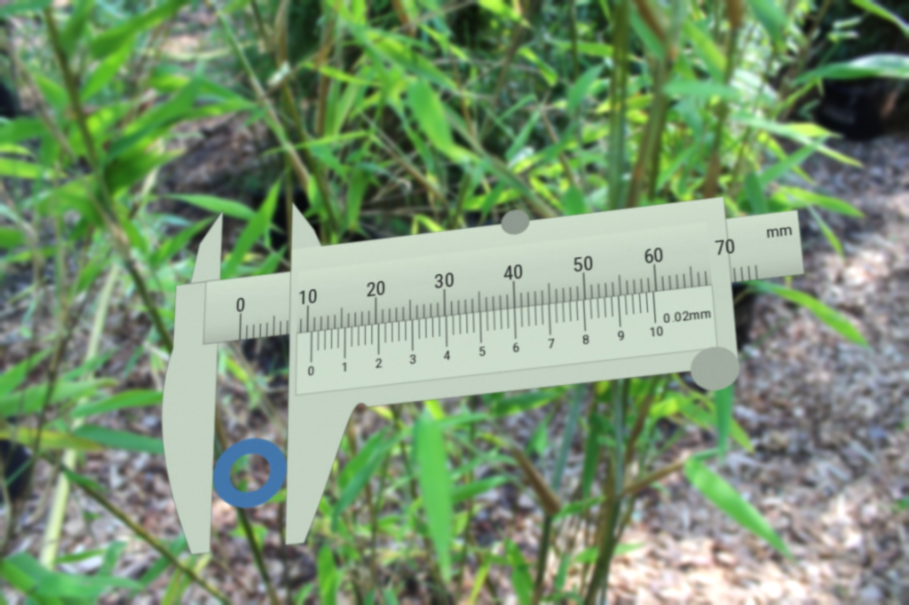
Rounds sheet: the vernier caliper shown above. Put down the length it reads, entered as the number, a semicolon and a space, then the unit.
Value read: 10.6; mm
